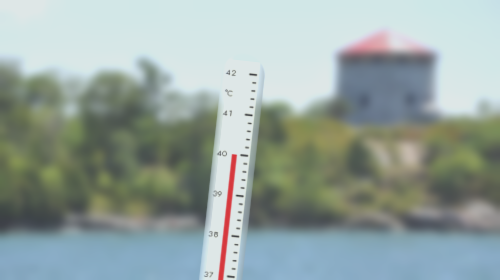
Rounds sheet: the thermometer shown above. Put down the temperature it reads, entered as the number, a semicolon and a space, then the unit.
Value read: 40; °C
